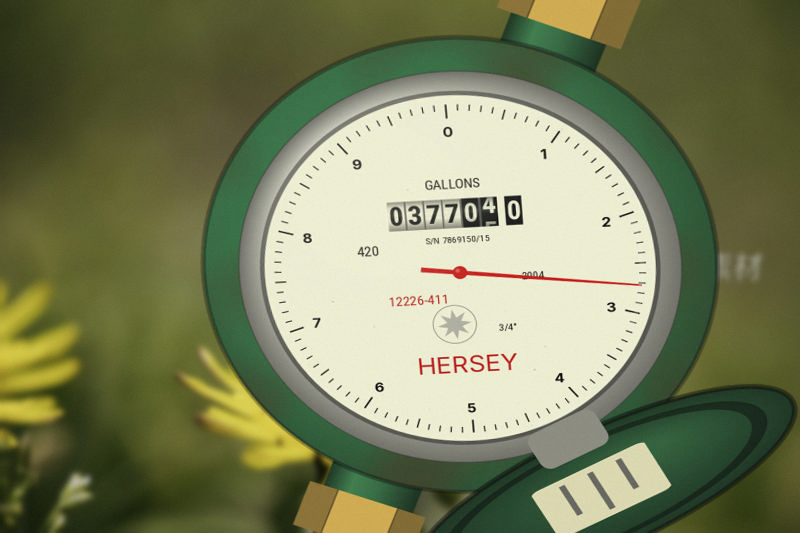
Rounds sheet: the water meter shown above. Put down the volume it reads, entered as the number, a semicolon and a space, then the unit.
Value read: 377042.7; gal
